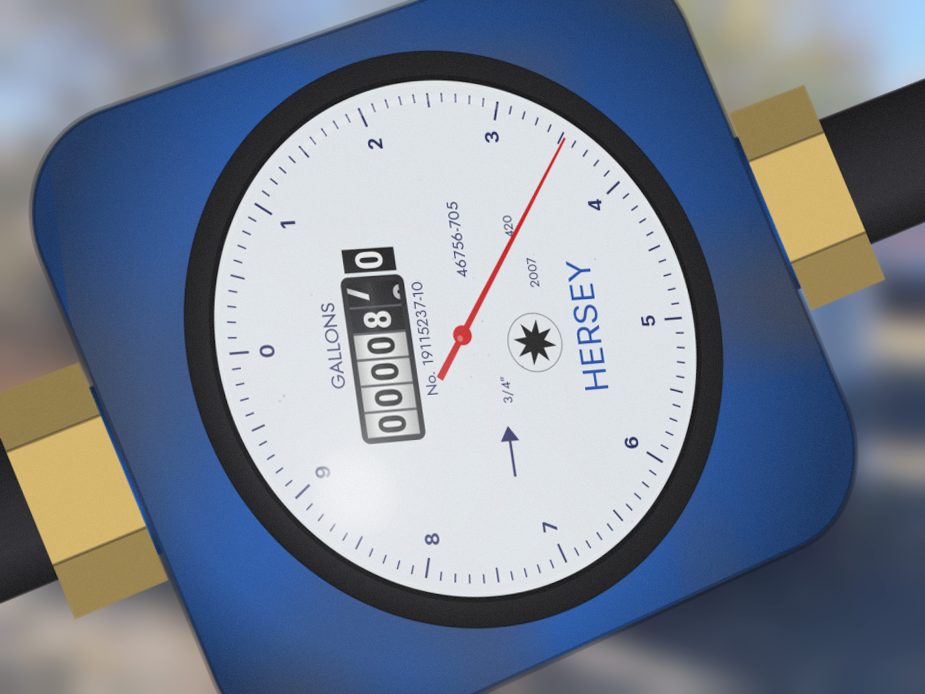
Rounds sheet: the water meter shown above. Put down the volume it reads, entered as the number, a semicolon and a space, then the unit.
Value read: 873.5; gal
